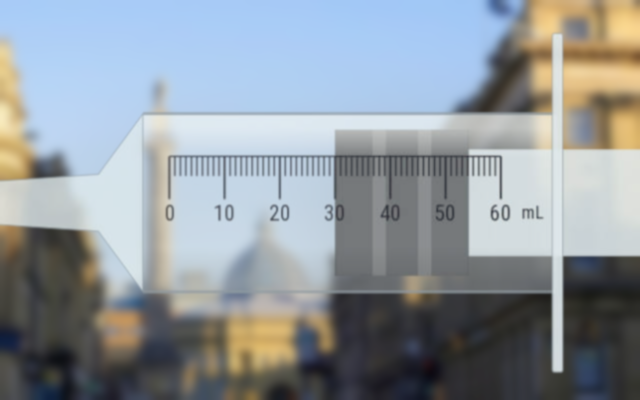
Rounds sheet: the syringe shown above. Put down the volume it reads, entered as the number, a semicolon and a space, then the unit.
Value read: 30; mL
